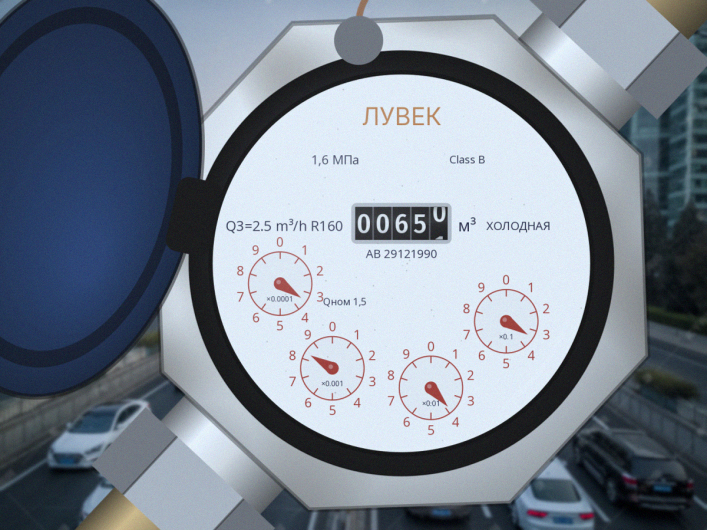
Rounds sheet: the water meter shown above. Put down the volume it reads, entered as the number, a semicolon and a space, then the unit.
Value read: 650.3383; m³
